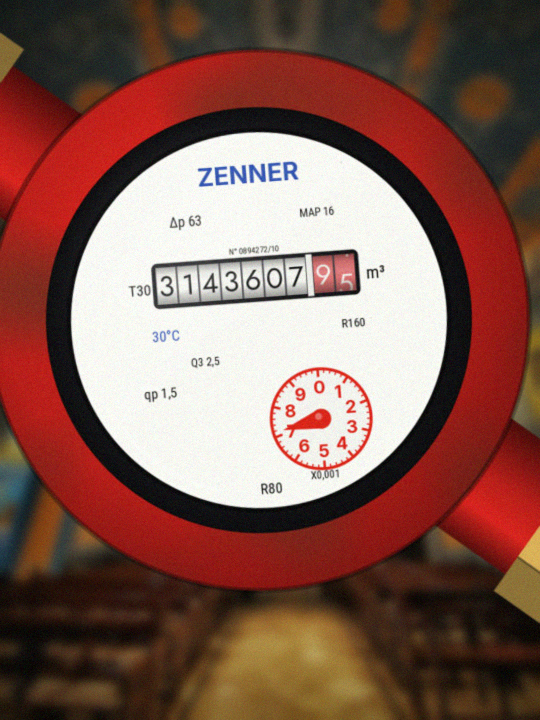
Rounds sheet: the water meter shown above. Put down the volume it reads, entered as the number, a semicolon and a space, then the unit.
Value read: 3143607.947; m³
